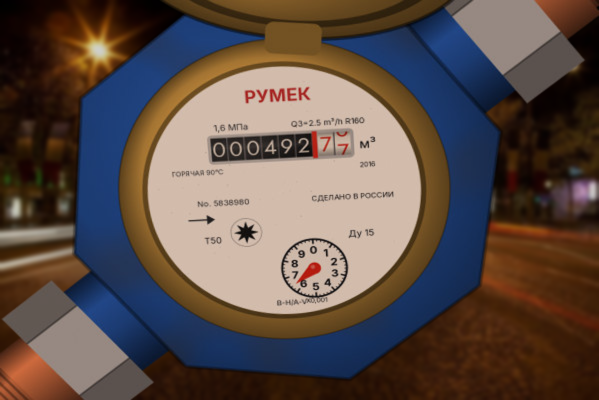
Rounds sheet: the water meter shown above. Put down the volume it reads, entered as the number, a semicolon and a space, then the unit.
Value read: 492.766; m³
